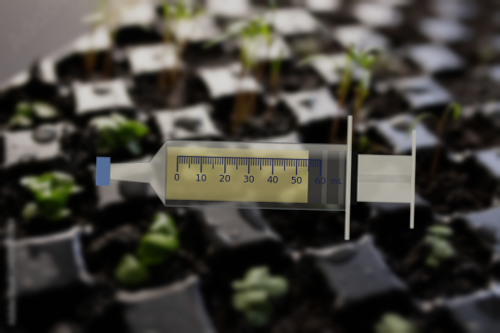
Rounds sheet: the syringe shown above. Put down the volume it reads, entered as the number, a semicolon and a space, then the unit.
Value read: 55; mL
